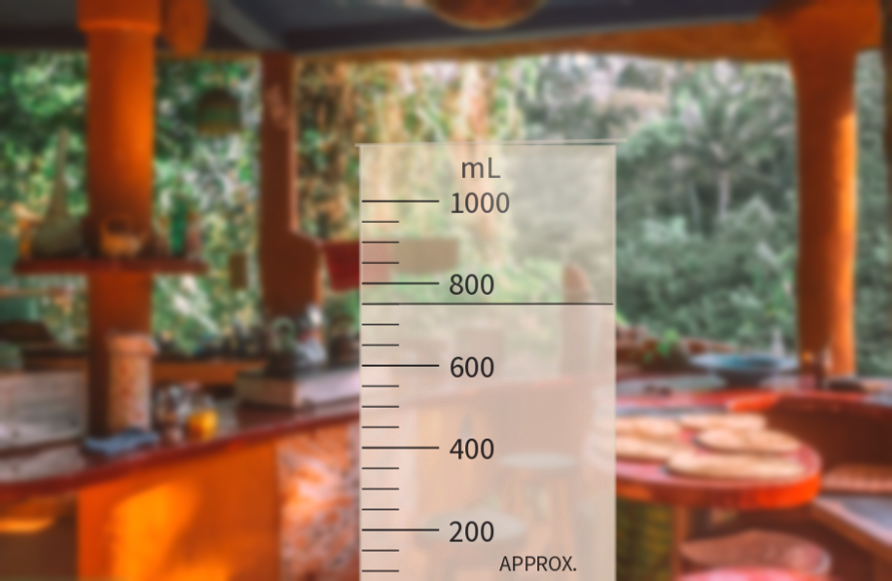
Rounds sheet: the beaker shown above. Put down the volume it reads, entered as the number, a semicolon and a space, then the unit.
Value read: 750; mL
